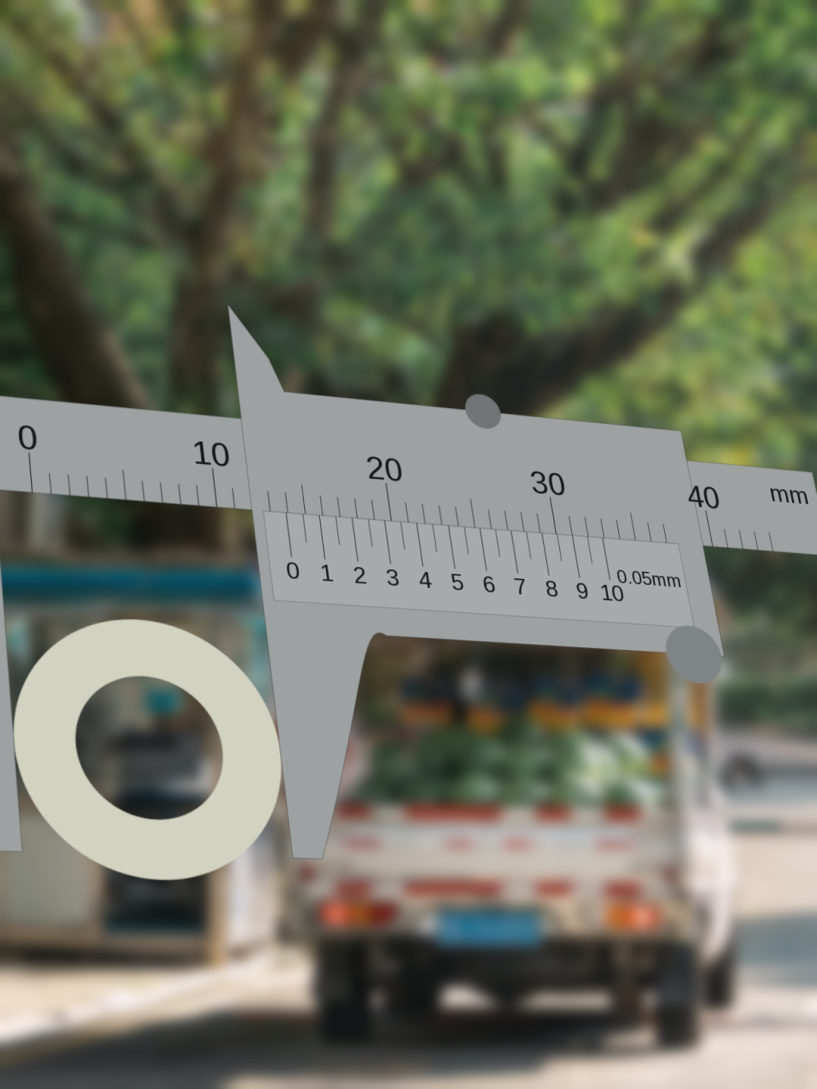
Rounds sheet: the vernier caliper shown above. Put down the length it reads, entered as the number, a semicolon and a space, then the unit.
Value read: 13.9; mm
